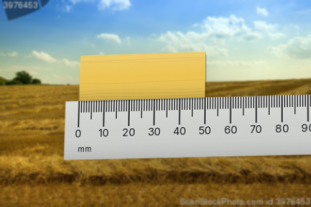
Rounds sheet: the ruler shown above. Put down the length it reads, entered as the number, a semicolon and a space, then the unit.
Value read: 50; mm
